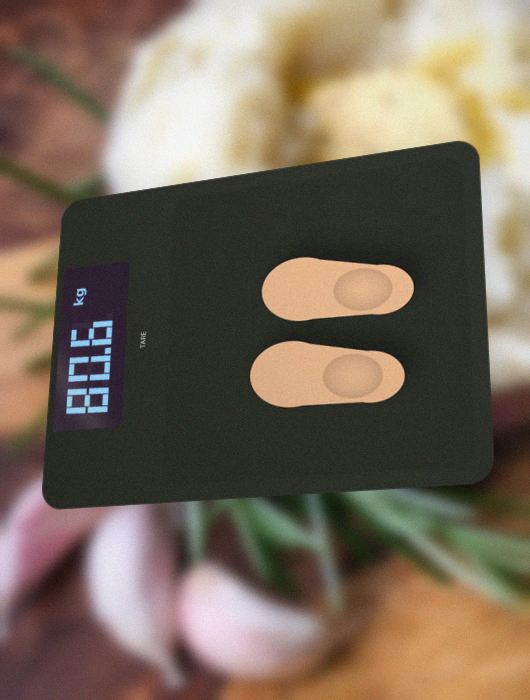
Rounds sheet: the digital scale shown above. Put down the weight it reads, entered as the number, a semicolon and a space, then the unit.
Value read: 80.6; kg
